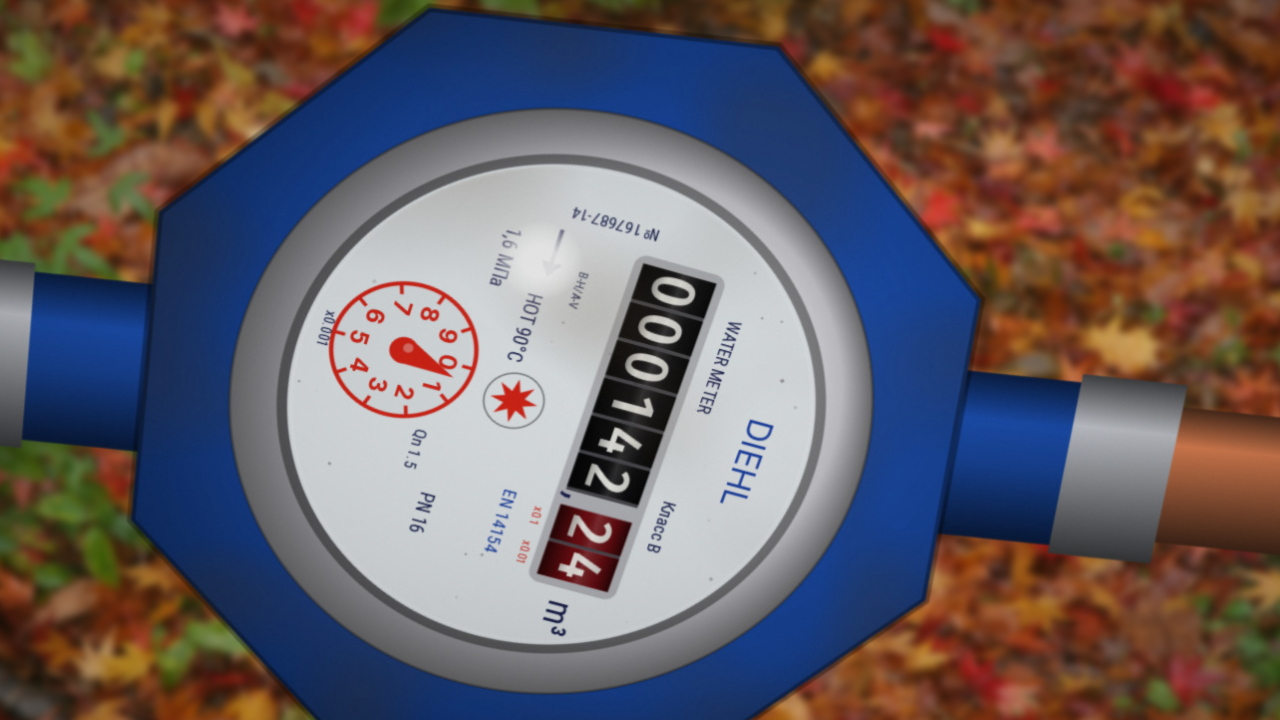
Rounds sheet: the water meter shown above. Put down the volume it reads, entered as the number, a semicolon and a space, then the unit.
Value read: 142.240; m³
